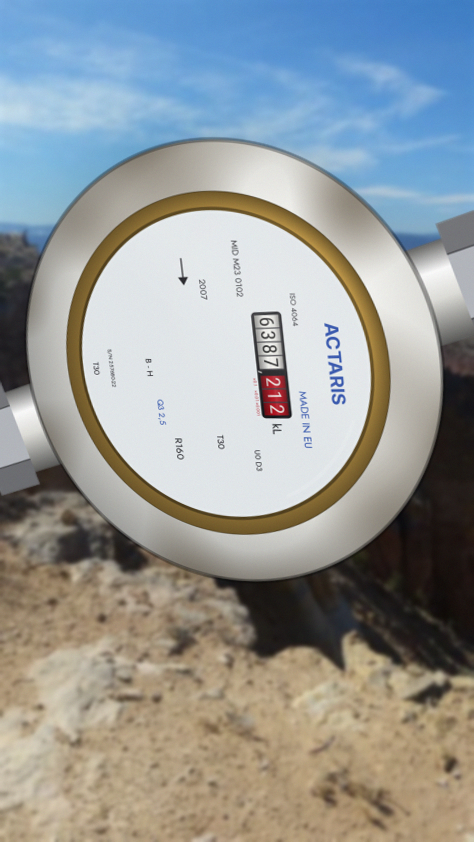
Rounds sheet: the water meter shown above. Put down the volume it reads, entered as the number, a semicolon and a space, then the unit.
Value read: 6387.212; kL
